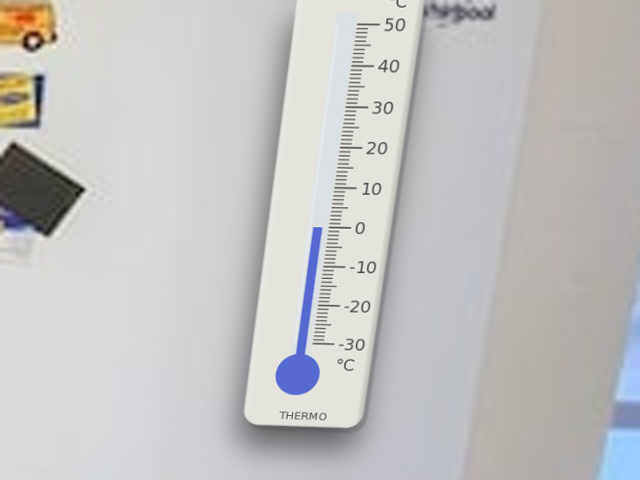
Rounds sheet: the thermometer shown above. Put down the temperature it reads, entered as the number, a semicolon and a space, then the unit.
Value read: 0; °C
